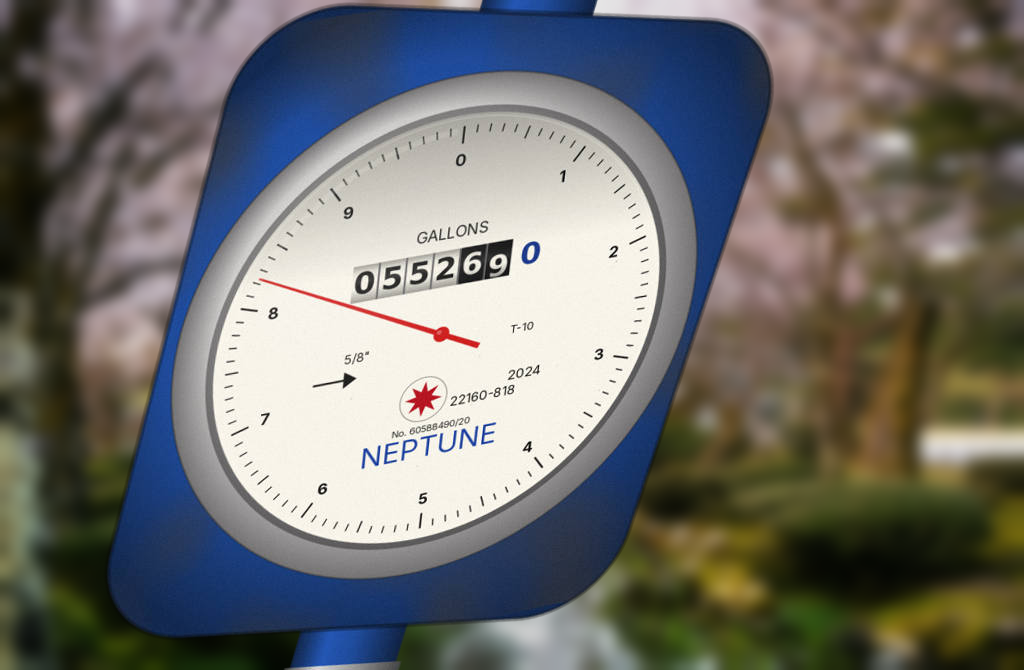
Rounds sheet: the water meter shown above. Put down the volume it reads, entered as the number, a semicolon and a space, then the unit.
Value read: 552688.2; gal
